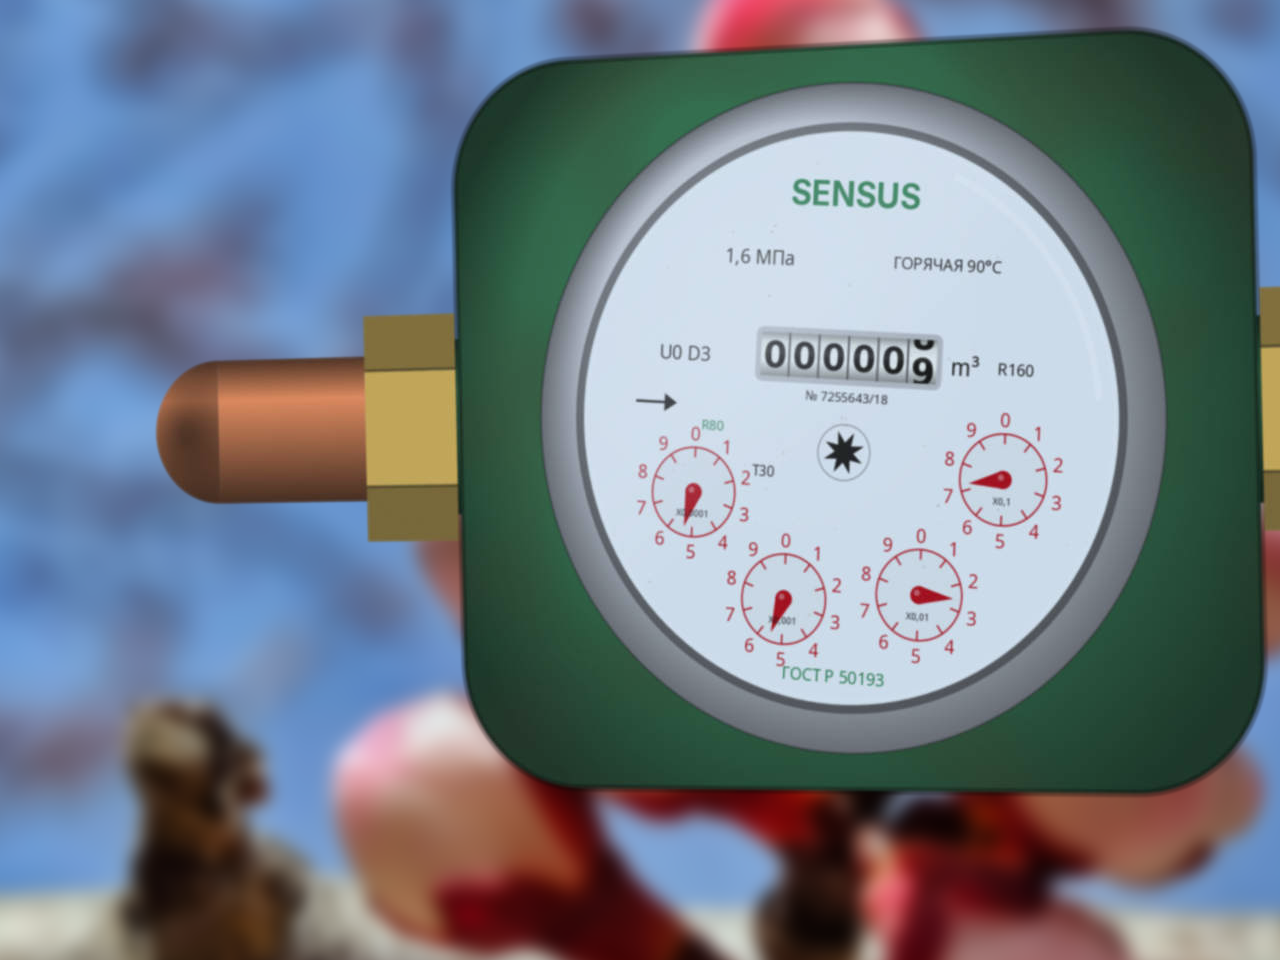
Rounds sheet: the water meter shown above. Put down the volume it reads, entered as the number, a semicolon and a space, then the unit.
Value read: 8.7255; m³
